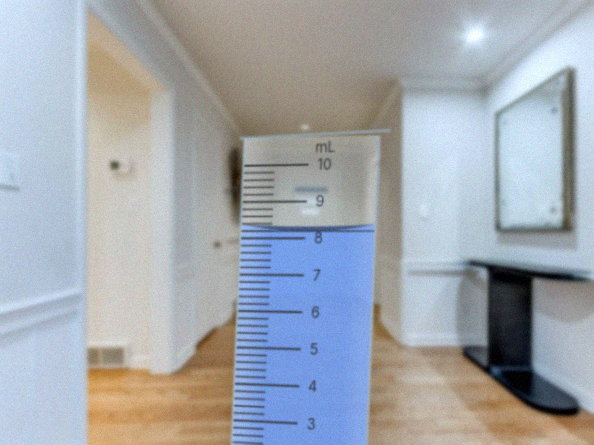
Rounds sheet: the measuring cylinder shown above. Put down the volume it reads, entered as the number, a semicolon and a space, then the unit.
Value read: 8.2; mL
